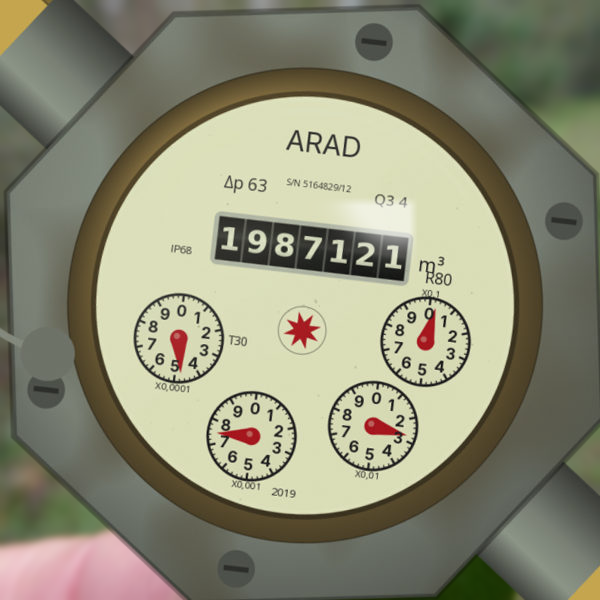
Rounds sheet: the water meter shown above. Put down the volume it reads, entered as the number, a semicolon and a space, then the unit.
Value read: 1987121.0274; m³
